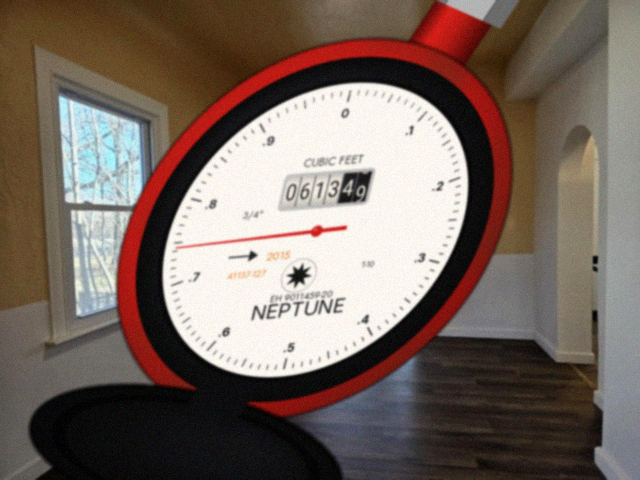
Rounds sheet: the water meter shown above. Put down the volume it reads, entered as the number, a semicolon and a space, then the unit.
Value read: 61348.74; ft³
